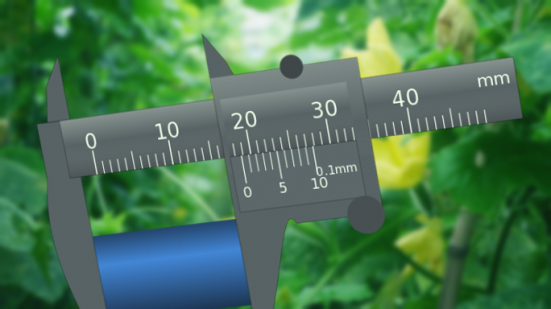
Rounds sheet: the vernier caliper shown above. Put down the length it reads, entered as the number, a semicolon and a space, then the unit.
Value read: 18.8; mm
